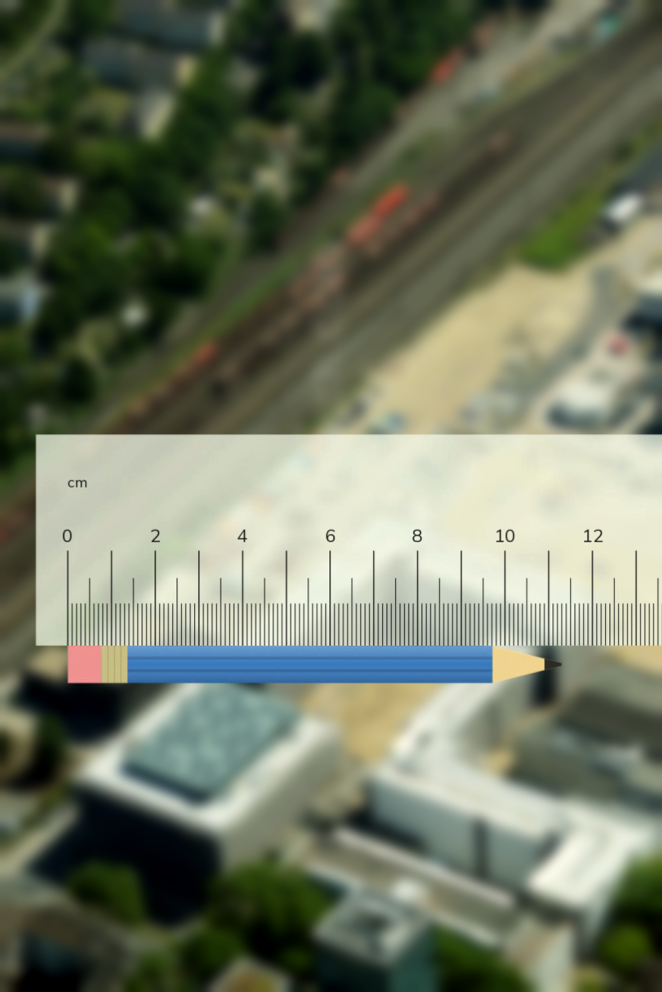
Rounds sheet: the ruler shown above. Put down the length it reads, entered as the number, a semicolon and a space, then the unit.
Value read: 11.3; cm
